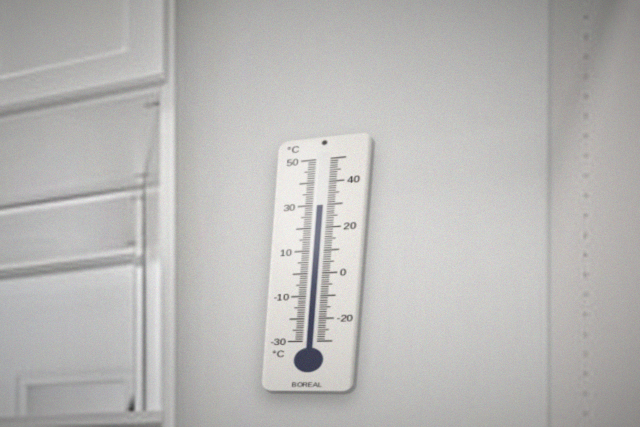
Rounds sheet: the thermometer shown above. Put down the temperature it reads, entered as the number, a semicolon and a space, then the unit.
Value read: 30; °C
